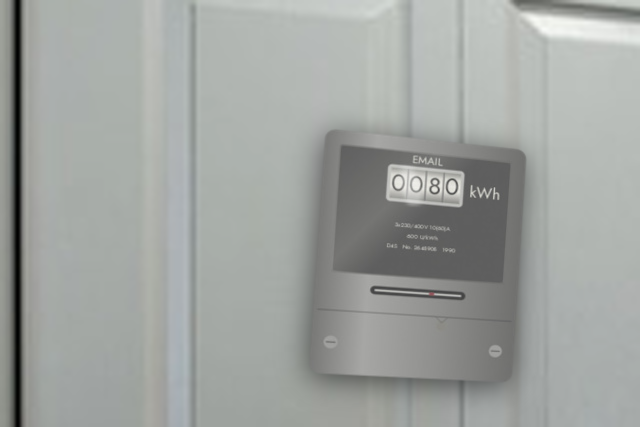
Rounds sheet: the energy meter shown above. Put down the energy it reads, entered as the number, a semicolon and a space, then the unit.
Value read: 80; kWh
